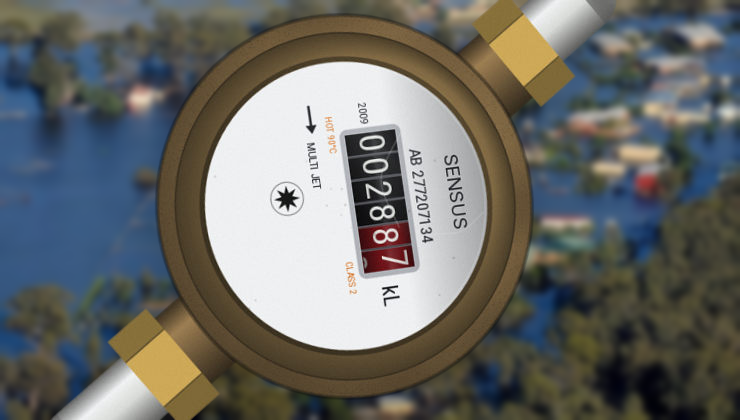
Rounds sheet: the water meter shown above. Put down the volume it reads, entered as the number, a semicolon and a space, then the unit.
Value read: 28.87; kL
